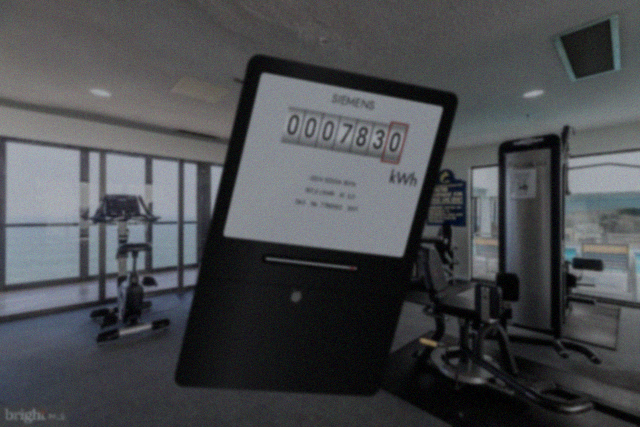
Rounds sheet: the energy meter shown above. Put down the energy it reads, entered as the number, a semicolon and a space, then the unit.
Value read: 783.0; kWh
